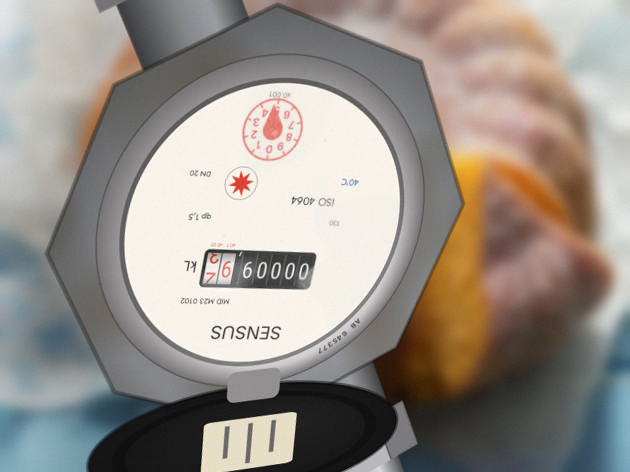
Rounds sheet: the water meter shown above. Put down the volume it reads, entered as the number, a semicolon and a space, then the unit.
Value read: 9.924; kL
